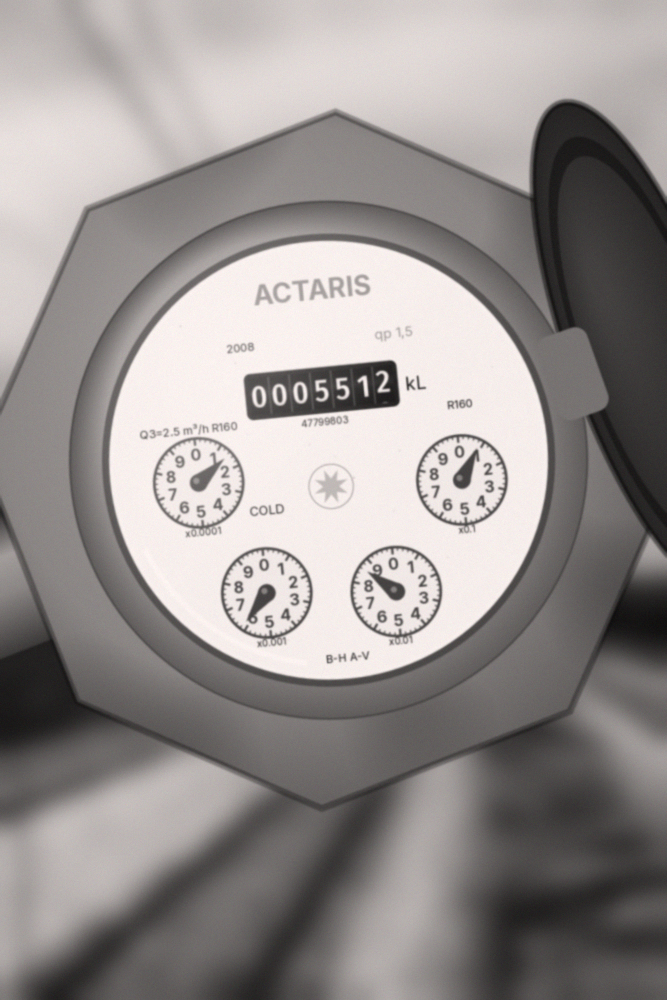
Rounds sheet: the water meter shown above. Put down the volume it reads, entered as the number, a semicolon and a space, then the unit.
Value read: 5512.0861; kL
